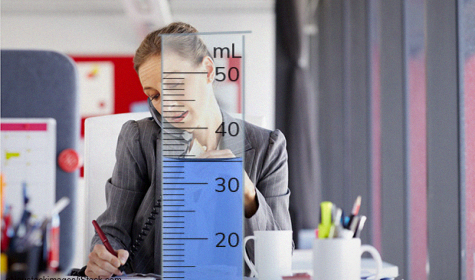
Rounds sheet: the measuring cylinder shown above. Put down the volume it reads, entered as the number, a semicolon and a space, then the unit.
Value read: 34; mL
